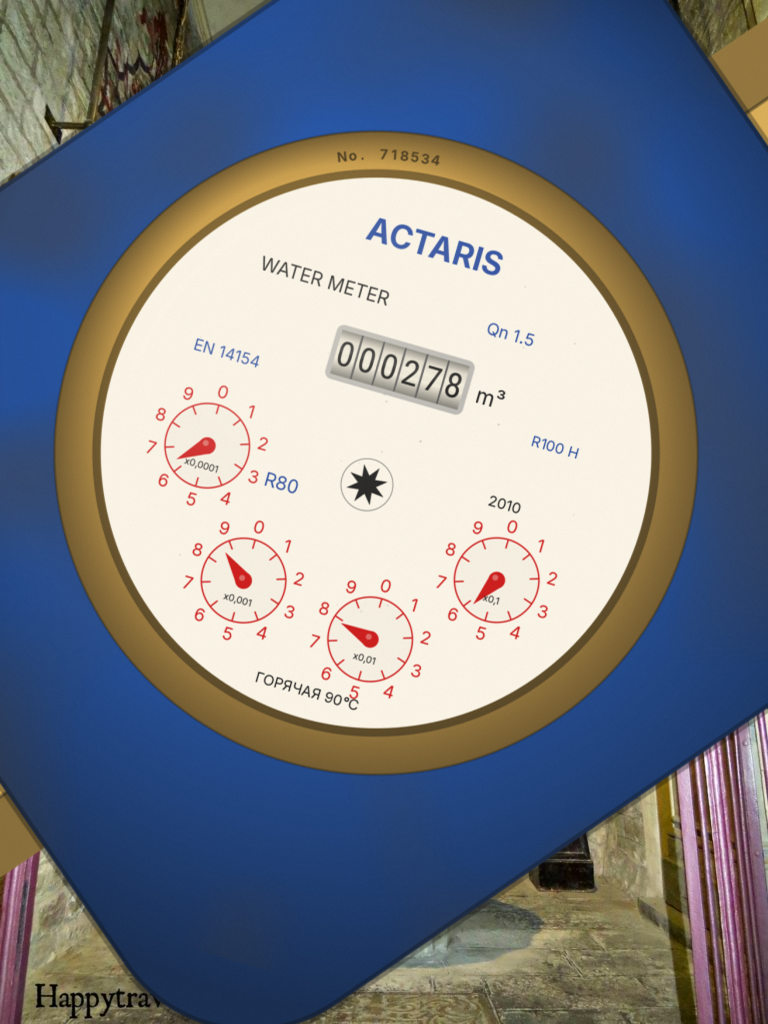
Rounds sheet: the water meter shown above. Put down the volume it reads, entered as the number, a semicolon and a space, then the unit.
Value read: 278.5786; m³
